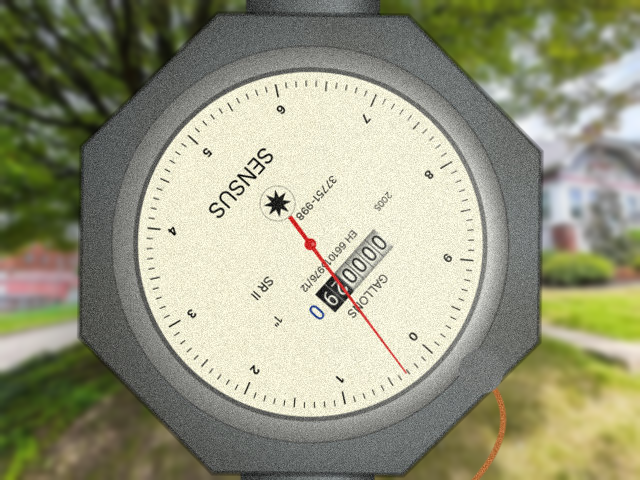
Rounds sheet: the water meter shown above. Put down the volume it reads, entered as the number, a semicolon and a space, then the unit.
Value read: 290.3; gal
